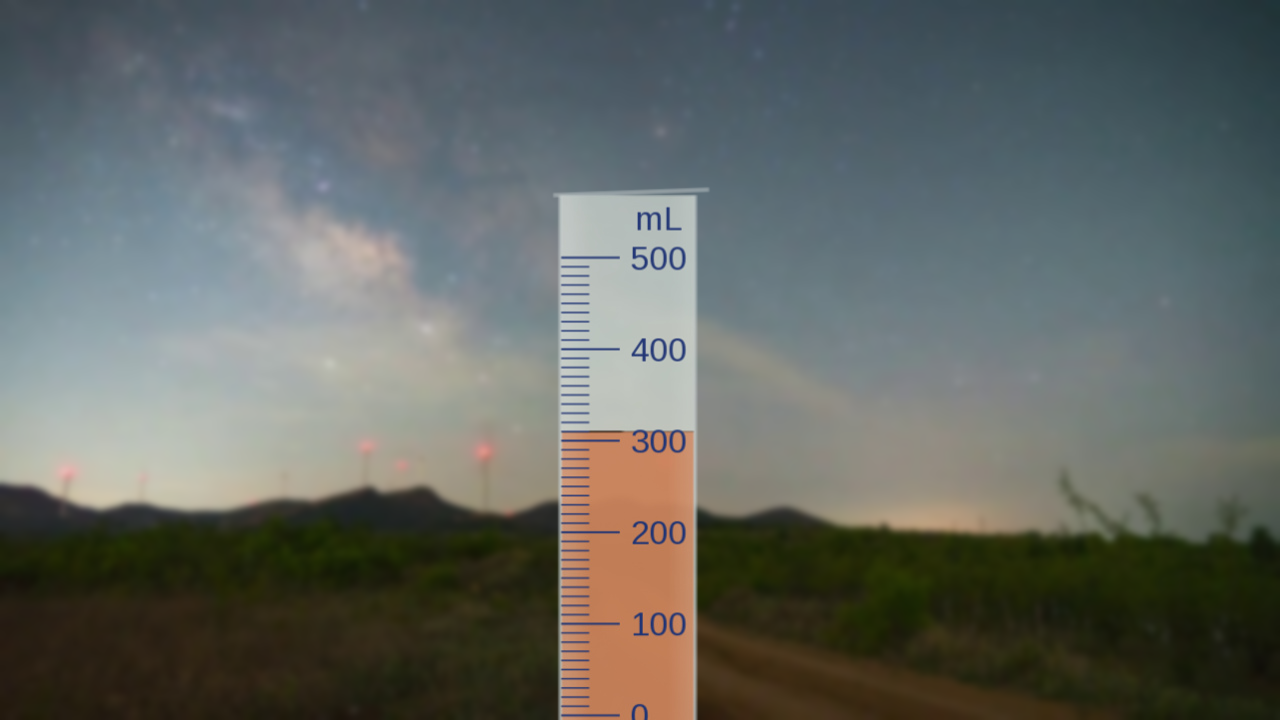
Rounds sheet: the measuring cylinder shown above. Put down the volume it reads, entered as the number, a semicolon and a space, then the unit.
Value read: 310; mL
